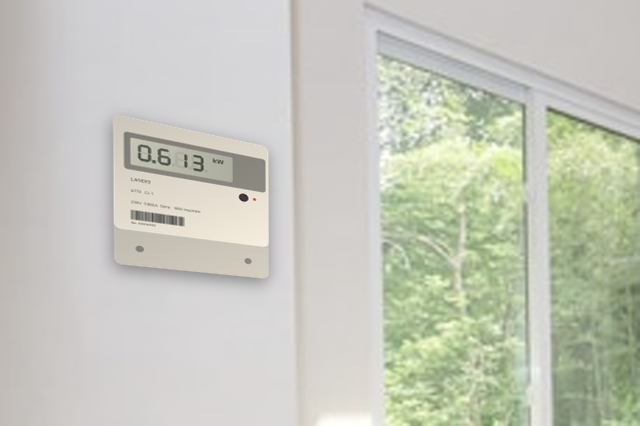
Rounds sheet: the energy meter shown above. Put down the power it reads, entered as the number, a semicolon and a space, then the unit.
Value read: 0.613; kW
